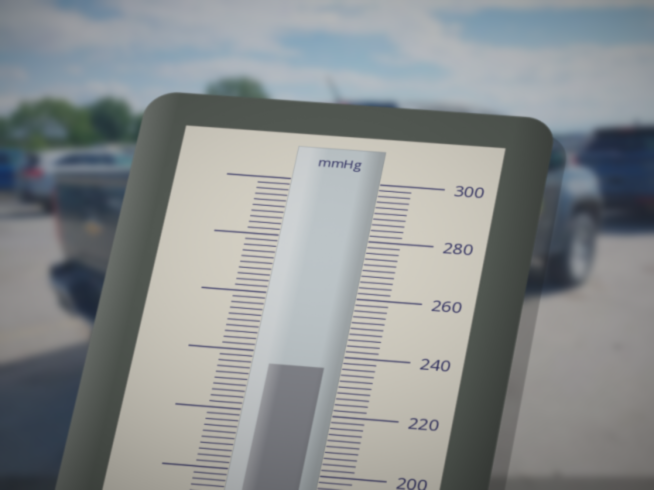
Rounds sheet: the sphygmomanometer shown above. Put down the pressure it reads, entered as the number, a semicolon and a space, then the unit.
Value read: 236; mmHg
